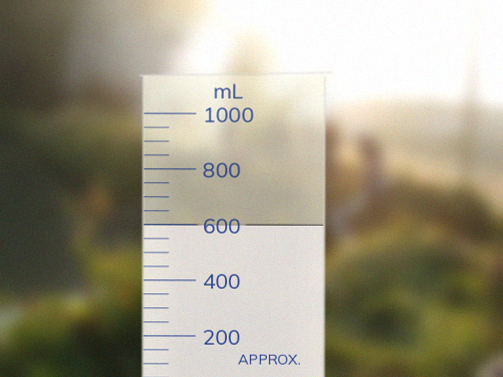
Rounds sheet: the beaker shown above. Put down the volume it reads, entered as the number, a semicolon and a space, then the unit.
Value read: 600; mL
